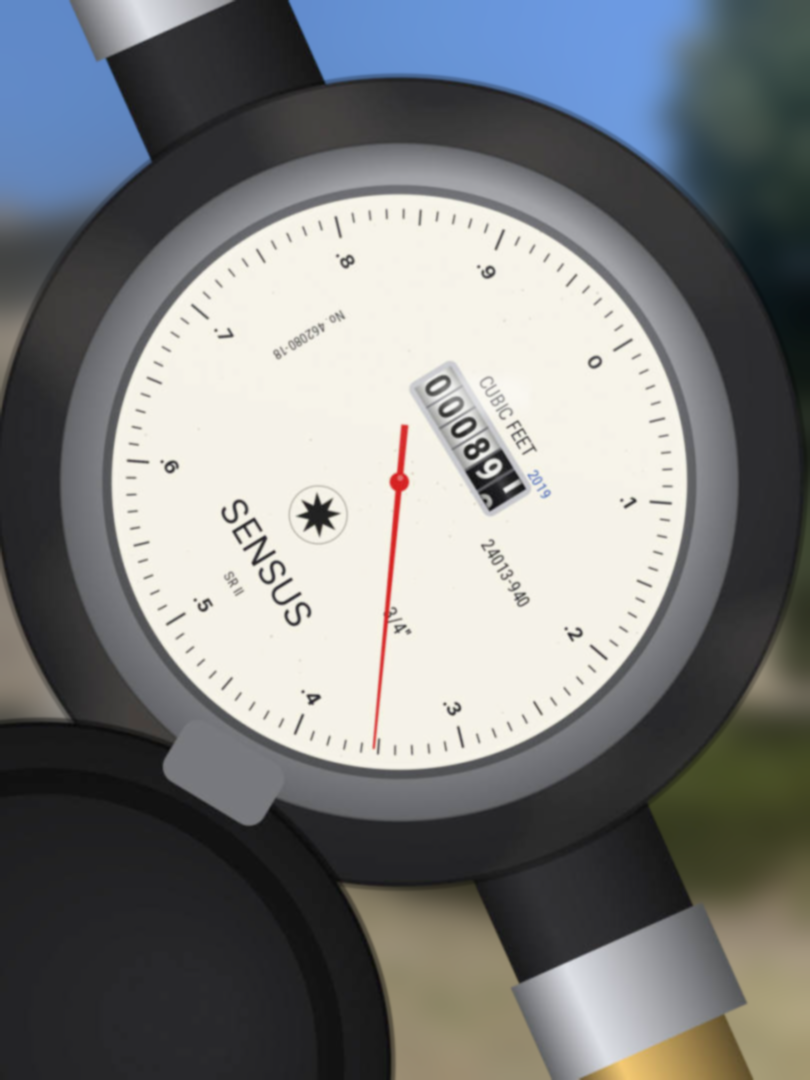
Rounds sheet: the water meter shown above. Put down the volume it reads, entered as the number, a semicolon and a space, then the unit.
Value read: 891.35; ft³
